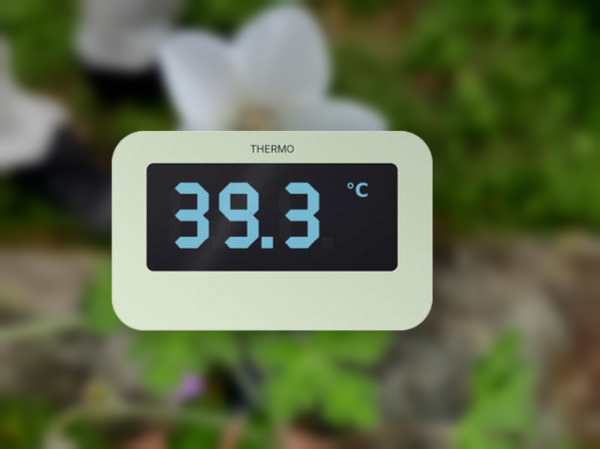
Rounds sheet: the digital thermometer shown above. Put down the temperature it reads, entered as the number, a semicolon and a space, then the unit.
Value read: 39.3; °C
